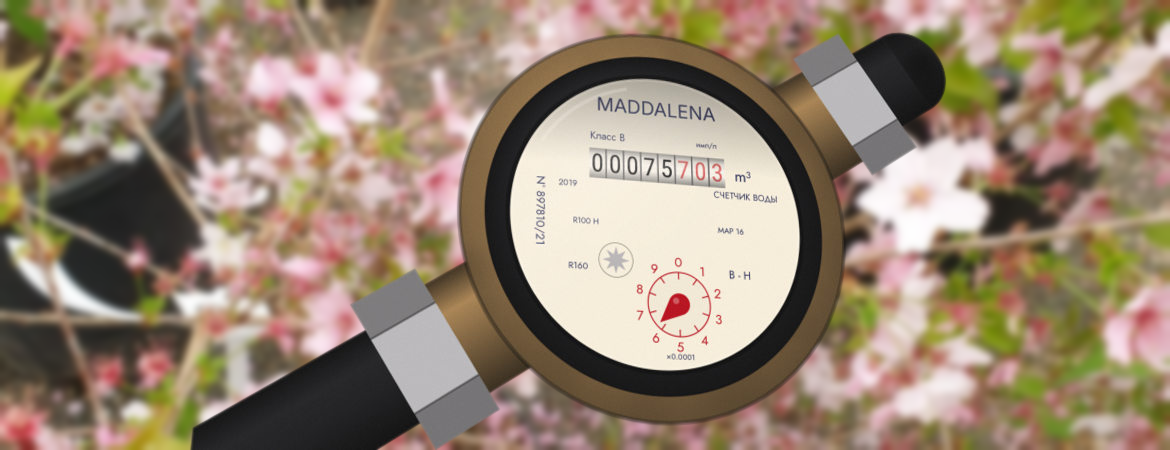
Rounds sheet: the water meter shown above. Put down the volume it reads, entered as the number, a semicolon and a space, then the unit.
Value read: 75.7036; m³
